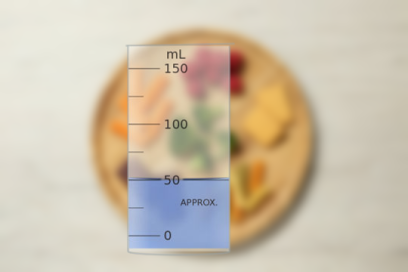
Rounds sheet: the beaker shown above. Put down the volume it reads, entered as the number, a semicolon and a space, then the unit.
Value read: 50; mL
